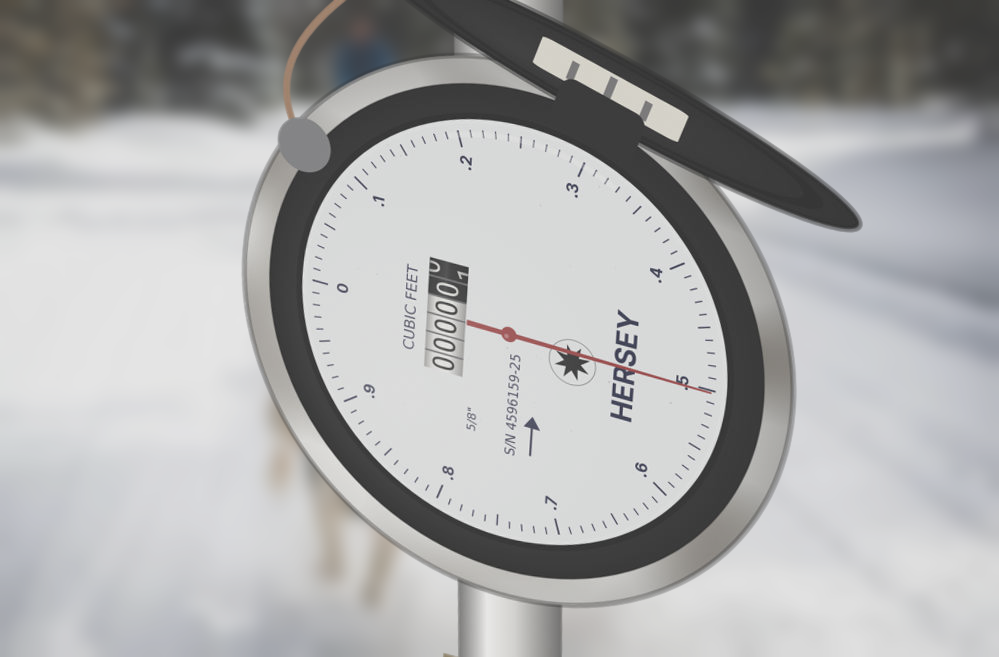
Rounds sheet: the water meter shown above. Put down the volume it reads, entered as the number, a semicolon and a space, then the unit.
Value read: 0.50; ft³
